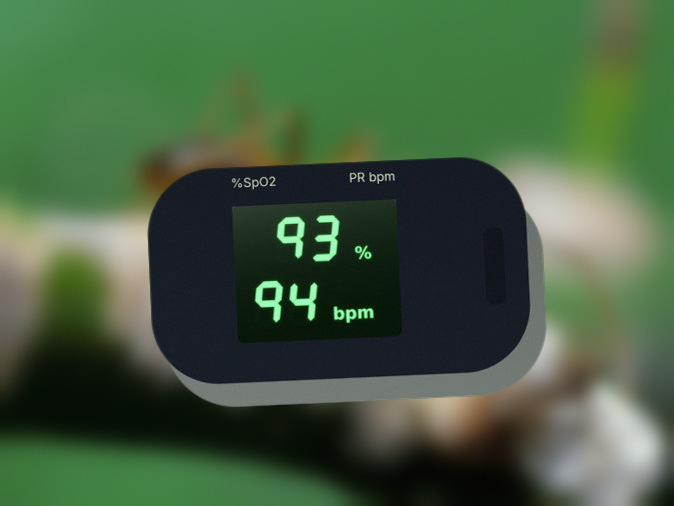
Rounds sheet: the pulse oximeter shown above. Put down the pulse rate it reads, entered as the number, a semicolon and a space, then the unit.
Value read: 94; bpm
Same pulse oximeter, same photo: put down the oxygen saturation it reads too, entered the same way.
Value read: 93; %
